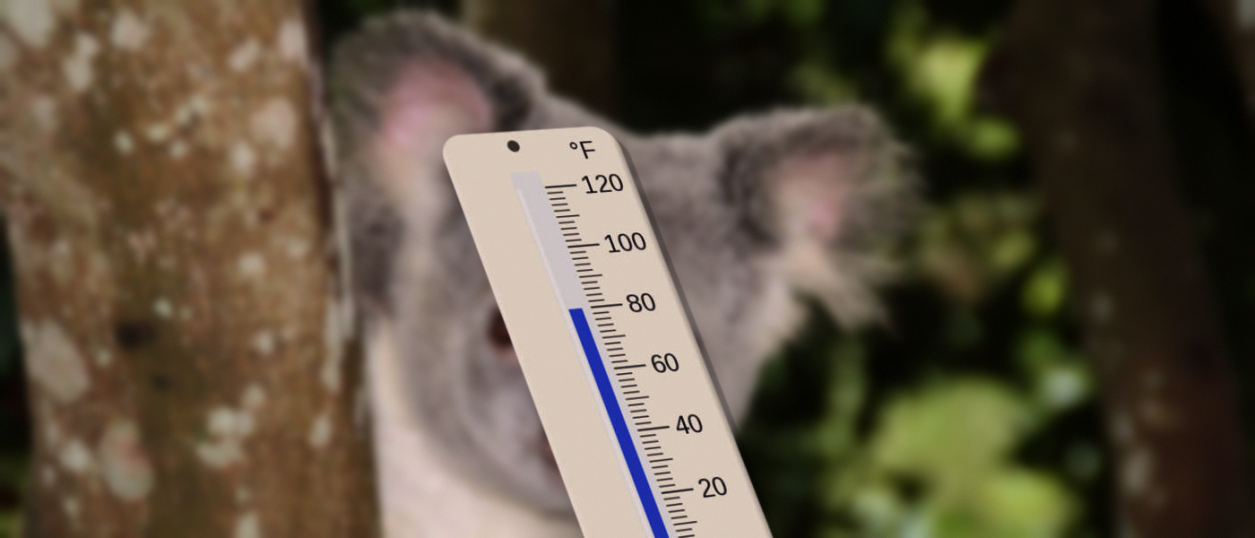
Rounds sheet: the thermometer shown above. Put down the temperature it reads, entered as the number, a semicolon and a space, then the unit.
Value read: 80; °F
